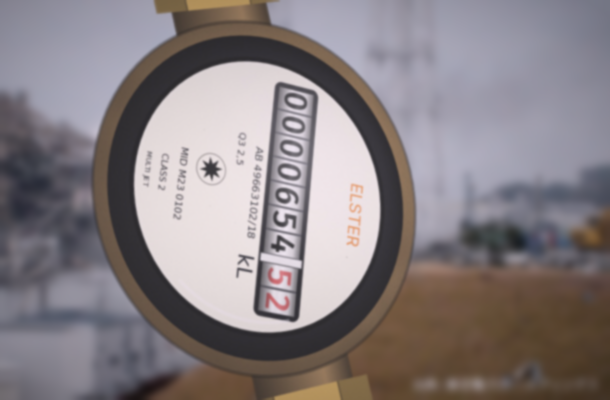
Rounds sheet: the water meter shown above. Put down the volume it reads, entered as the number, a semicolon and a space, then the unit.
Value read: 654.52; kL
